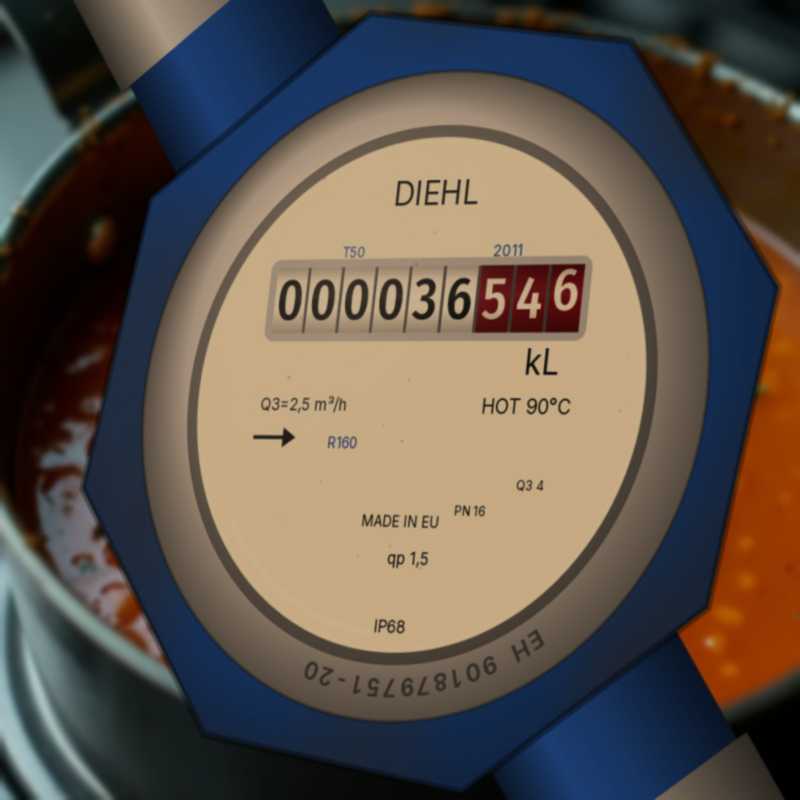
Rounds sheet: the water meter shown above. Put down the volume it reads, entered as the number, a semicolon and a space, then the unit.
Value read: 36.546; kL
